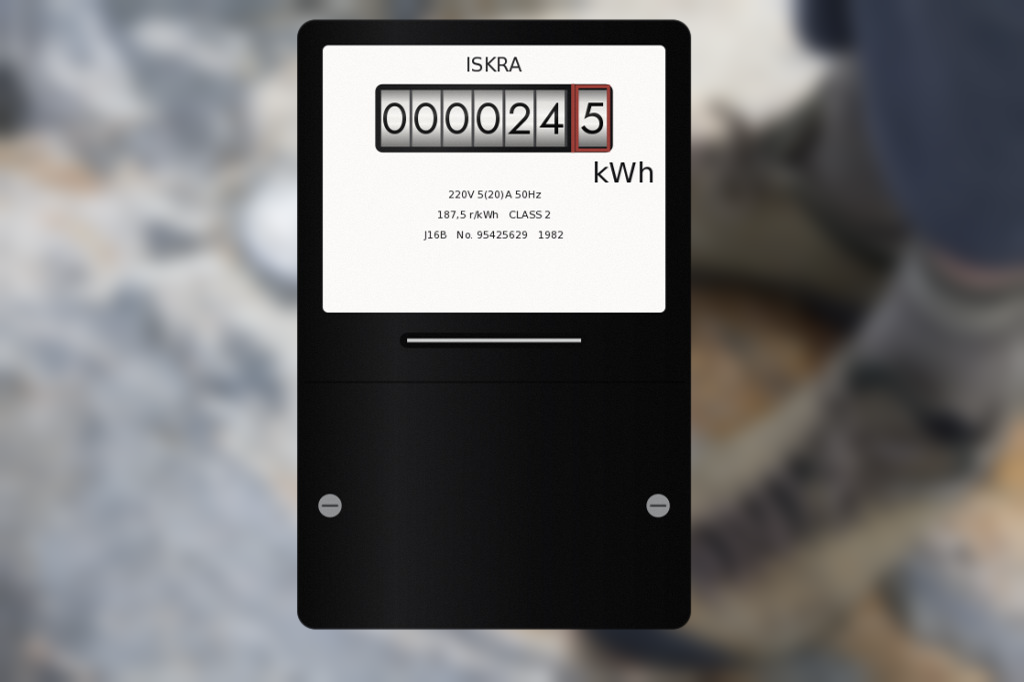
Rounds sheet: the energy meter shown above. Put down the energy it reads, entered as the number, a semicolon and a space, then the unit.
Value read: 24.5; kWh
